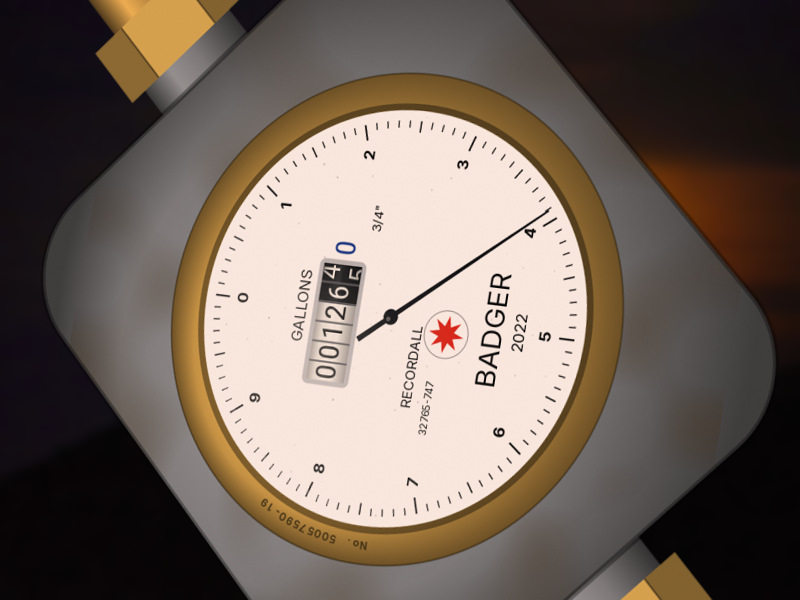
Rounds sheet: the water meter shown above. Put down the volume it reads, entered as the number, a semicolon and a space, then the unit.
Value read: 12643.9; gal
